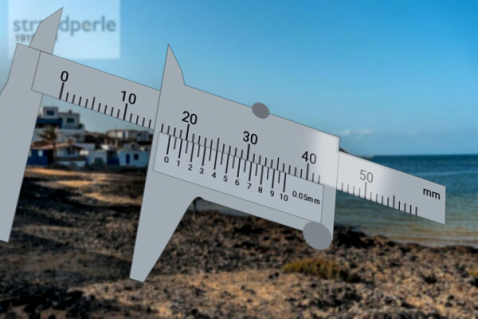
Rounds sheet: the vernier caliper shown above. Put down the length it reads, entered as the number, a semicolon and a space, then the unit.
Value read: 17.4; mm
